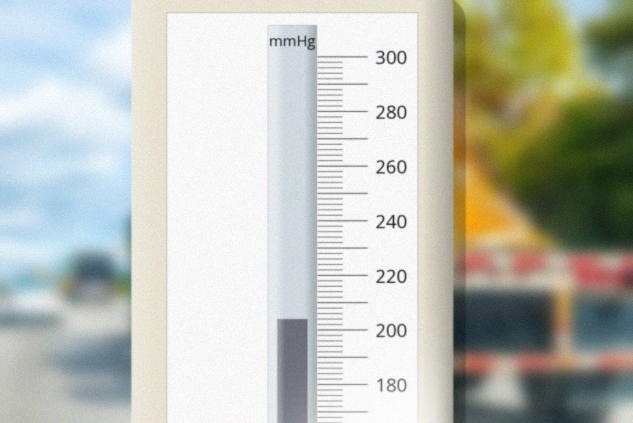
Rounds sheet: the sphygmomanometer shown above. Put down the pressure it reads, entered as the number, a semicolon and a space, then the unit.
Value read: 204; mmHg
